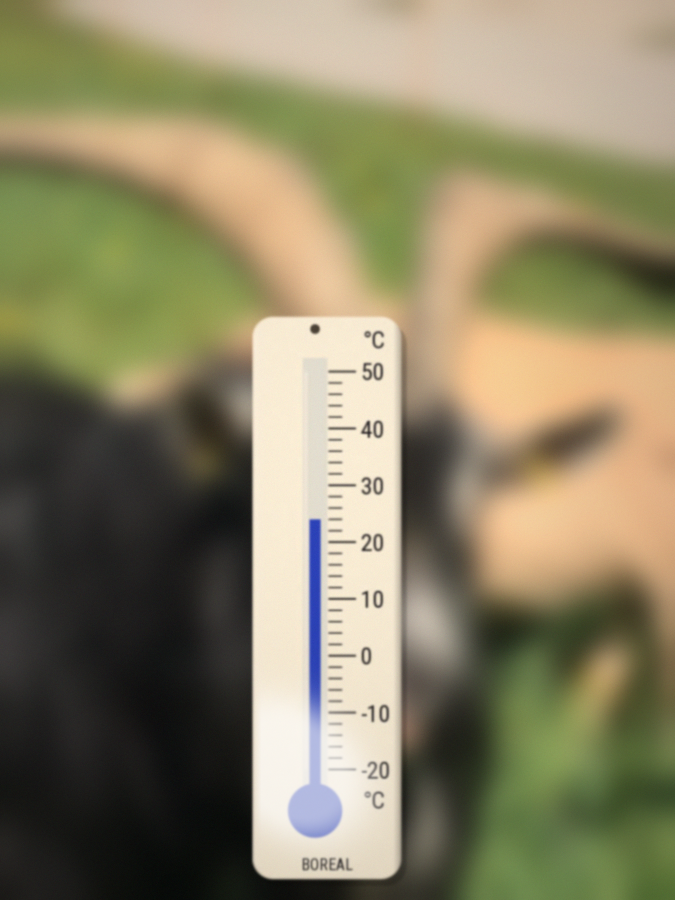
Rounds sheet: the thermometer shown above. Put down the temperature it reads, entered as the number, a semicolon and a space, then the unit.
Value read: 24; °C
